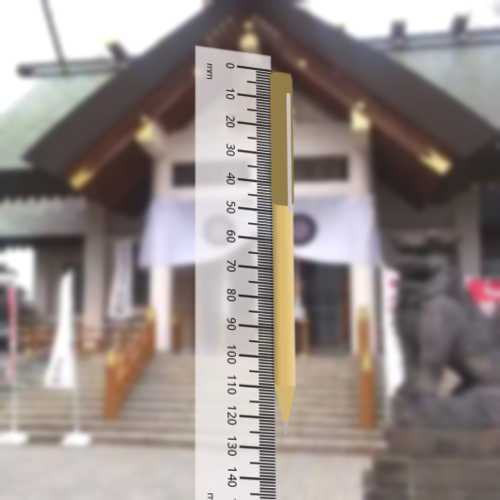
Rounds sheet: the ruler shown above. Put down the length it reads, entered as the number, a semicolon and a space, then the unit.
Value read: 125; mm
